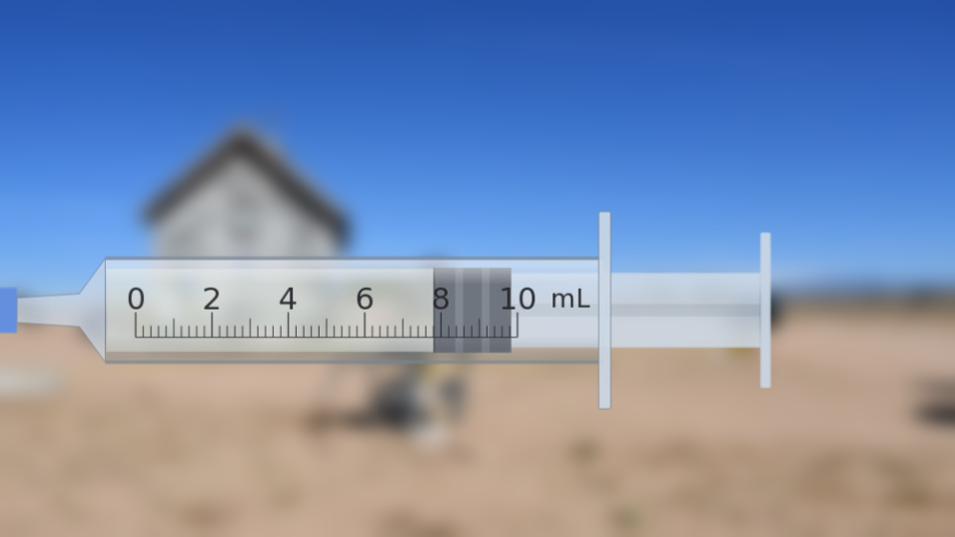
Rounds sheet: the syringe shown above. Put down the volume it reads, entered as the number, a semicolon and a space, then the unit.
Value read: 7.8; mL
